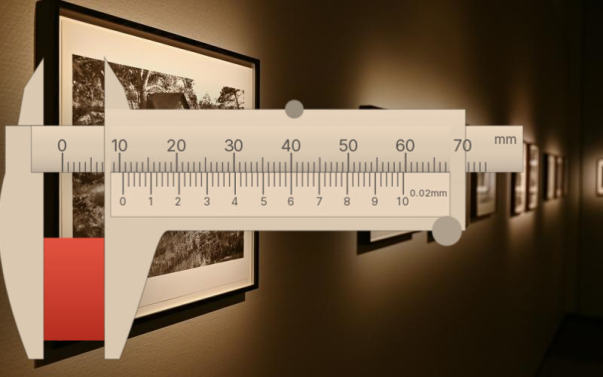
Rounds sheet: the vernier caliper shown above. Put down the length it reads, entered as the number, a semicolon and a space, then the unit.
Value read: 10.6; mm
